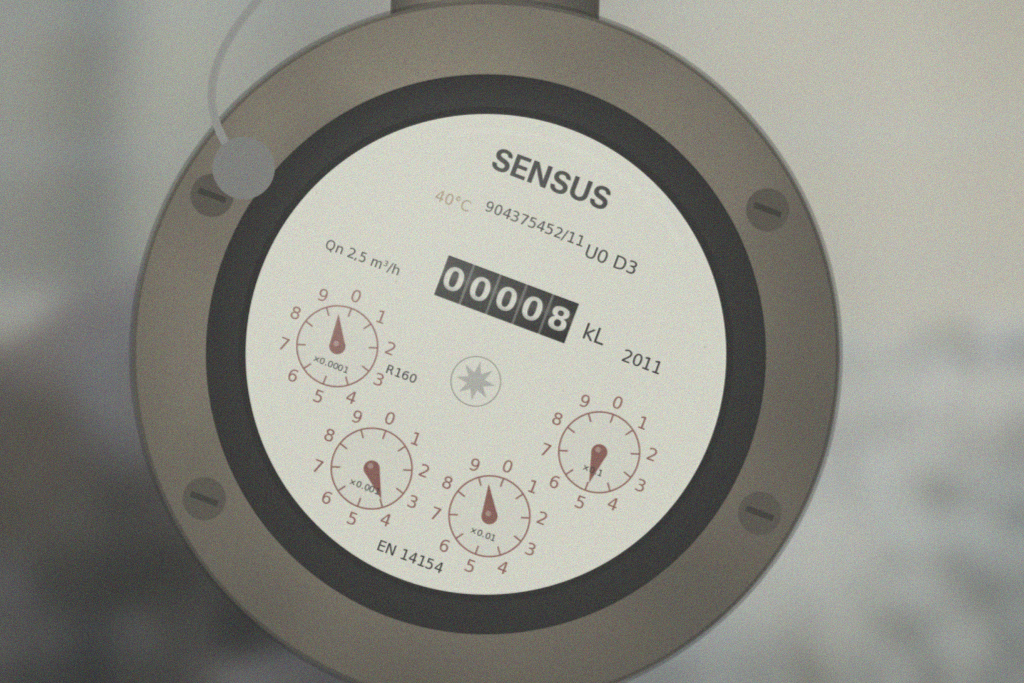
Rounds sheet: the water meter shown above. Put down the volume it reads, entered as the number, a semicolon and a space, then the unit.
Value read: 8.4939; kL
